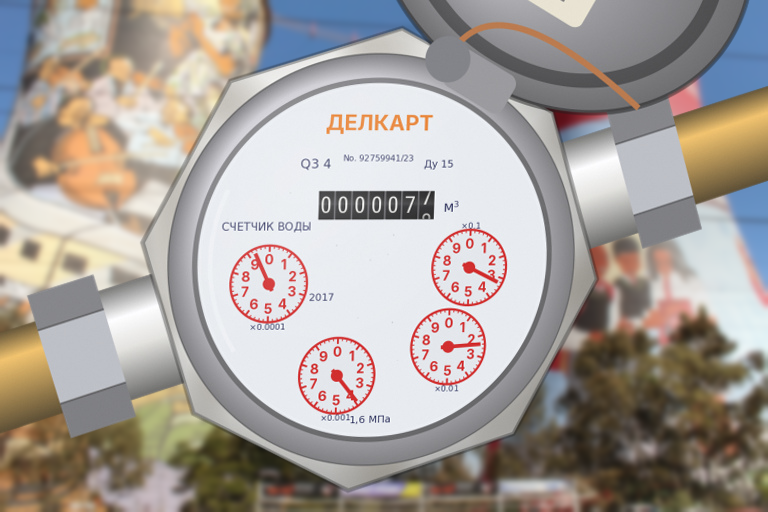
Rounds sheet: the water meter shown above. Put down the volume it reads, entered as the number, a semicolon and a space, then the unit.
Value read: 77.3239; m³
